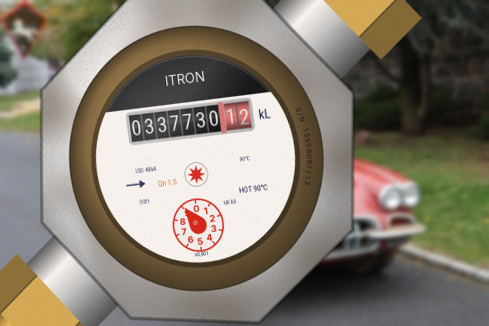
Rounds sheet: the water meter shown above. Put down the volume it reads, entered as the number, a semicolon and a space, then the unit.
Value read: 337730.119; kL
